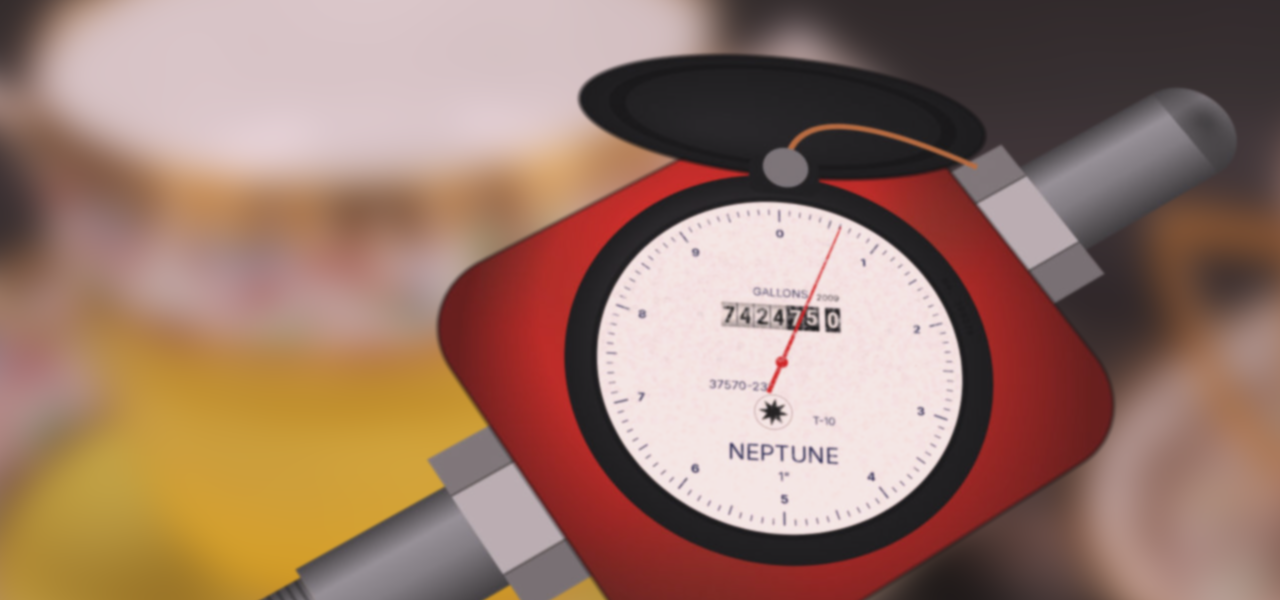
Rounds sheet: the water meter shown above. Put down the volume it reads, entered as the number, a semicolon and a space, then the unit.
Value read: 7424750.6; gal
